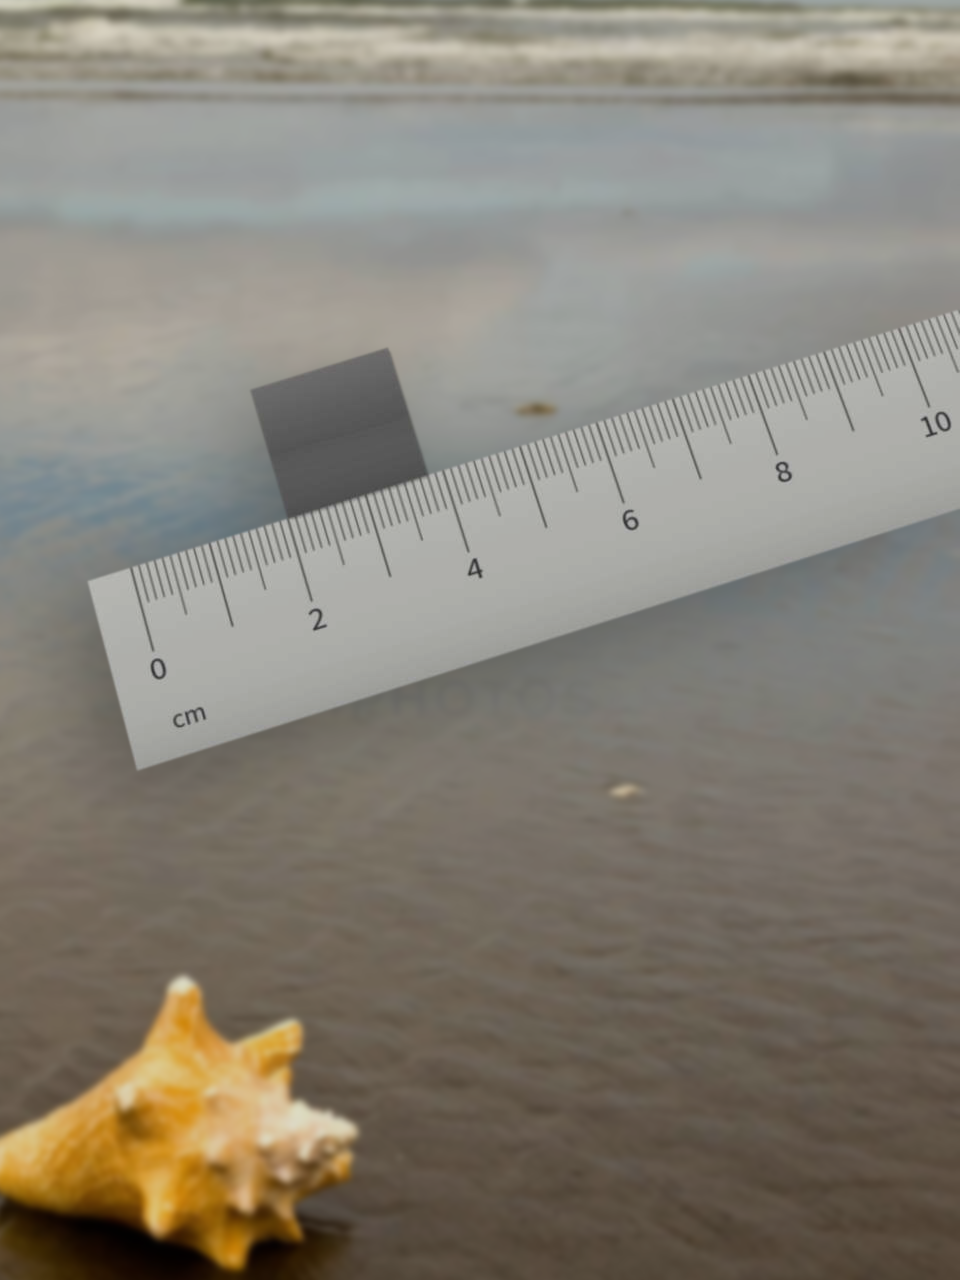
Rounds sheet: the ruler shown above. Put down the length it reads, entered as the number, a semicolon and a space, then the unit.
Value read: 1.8; cm
